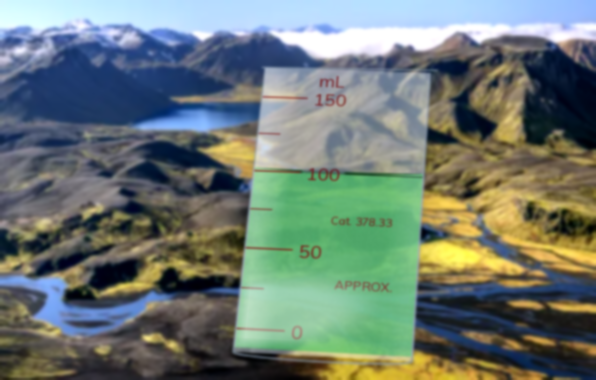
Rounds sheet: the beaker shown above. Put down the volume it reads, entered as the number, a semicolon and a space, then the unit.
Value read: 100; mL
